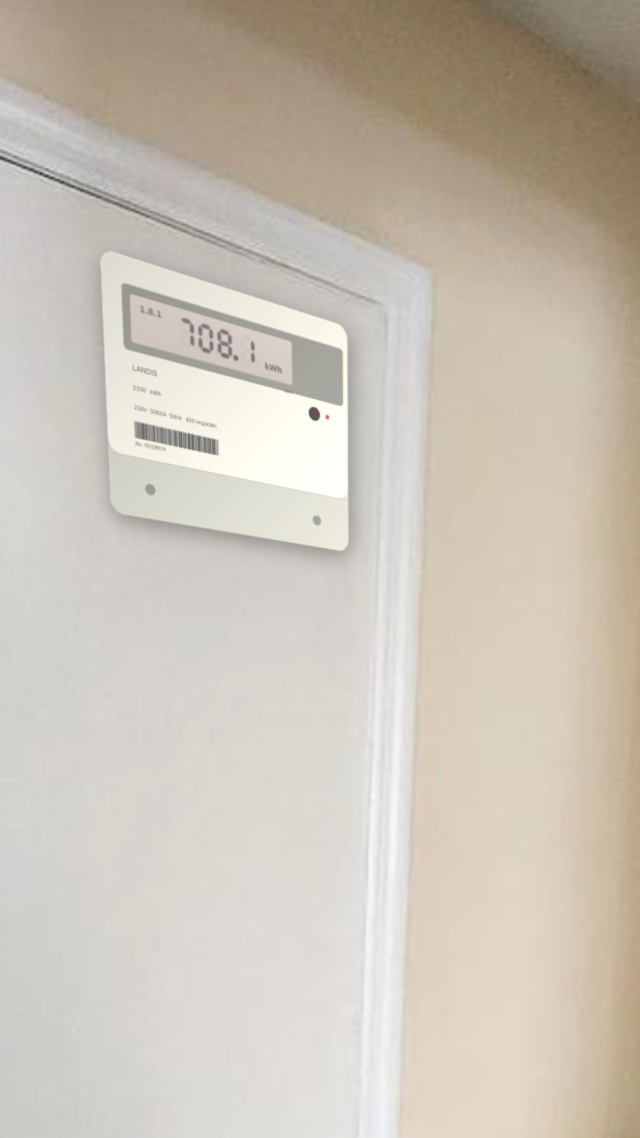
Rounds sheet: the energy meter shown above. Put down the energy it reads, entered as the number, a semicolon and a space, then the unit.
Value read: 708.1; kWh
